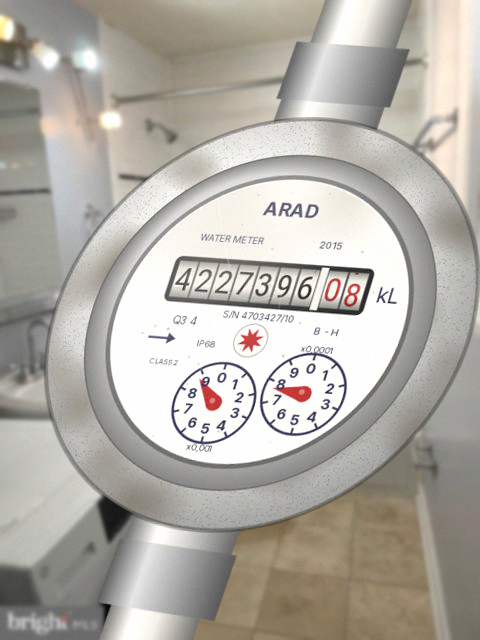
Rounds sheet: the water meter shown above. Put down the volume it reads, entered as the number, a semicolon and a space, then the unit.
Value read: 4227396.0787; kL
